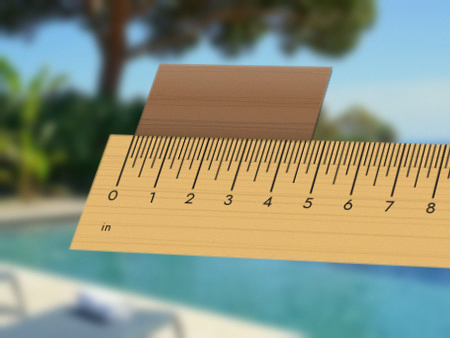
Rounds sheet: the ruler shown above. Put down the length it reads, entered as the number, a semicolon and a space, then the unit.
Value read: 4.625; in
